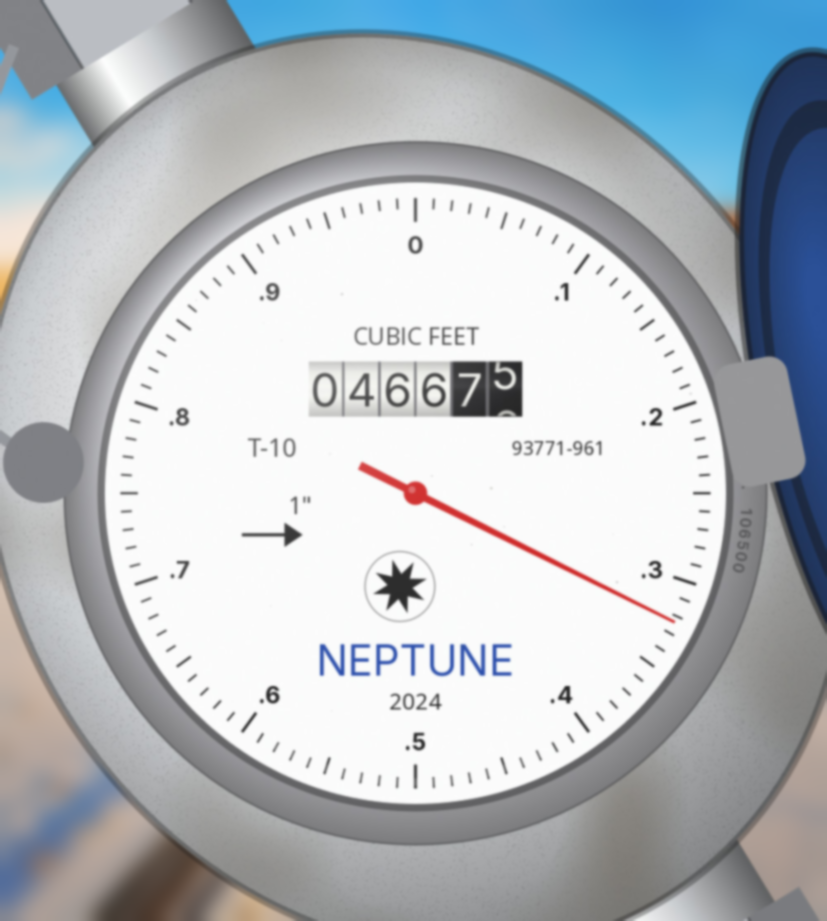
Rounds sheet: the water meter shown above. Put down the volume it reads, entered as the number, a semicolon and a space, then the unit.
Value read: 46675.32; ft³
